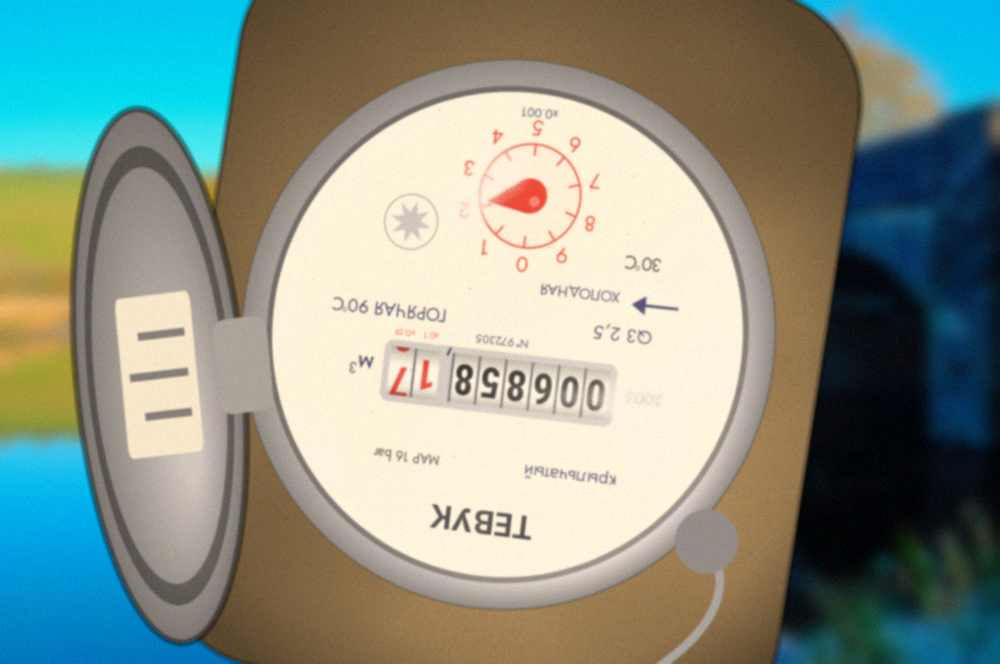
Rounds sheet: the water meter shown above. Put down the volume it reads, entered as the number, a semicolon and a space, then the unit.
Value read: 6858.172; m³
